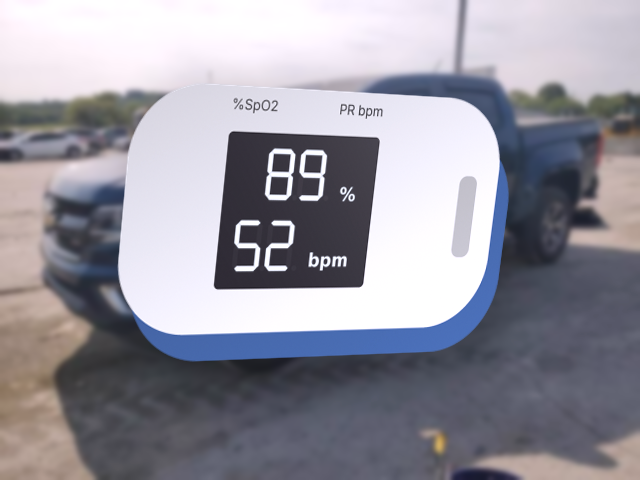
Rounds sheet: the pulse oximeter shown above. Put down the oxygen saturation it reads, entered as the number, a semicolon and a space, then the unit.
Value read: 89; %
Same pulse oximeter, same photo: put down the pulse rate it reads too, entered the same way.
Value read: 52; bpm
